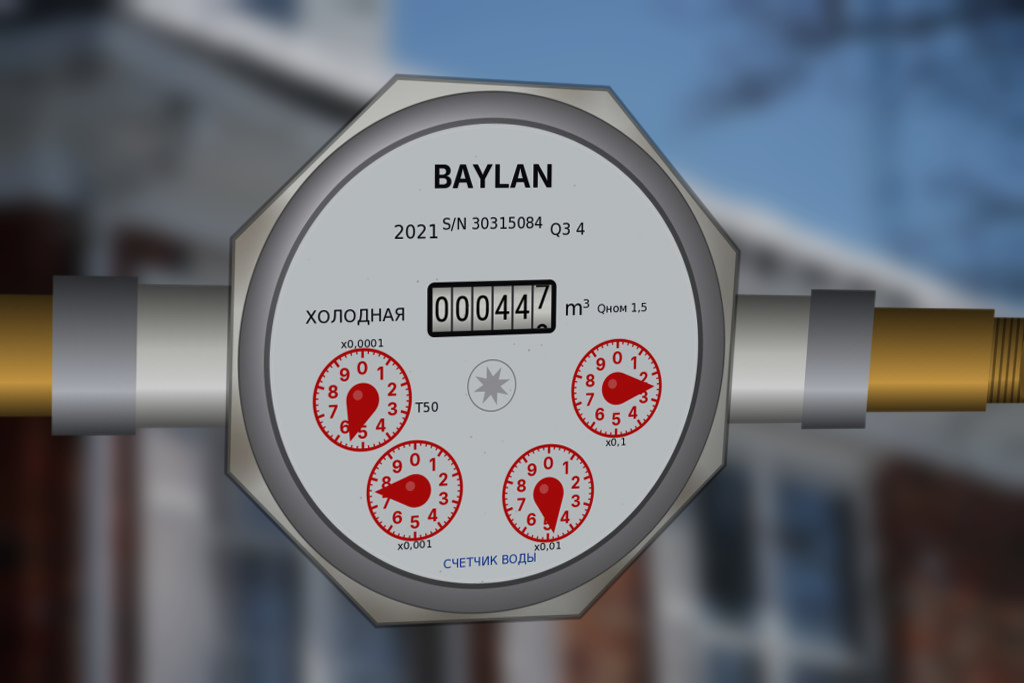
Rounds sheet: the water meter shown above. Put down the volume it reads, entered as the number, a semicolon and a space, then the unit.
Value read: 447.2475; m³
